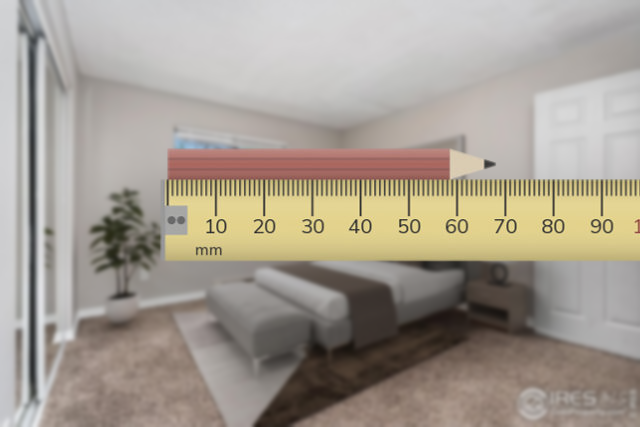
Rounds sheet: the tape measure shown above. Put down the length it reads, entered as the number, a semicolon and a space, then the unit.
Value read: 68; mm
